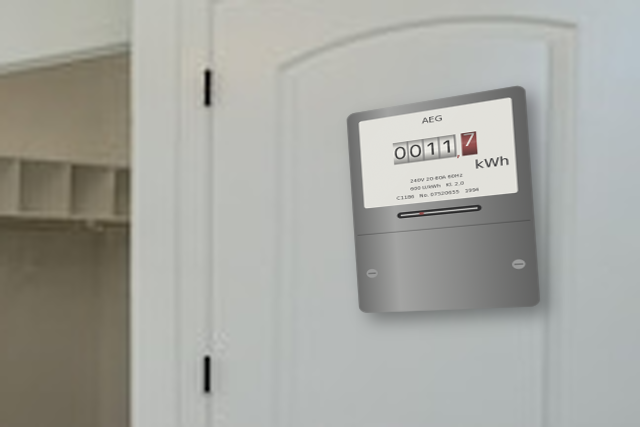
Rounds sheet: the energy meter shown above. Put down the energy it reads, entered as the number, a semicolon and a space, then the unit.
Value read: 11.7; kWh
